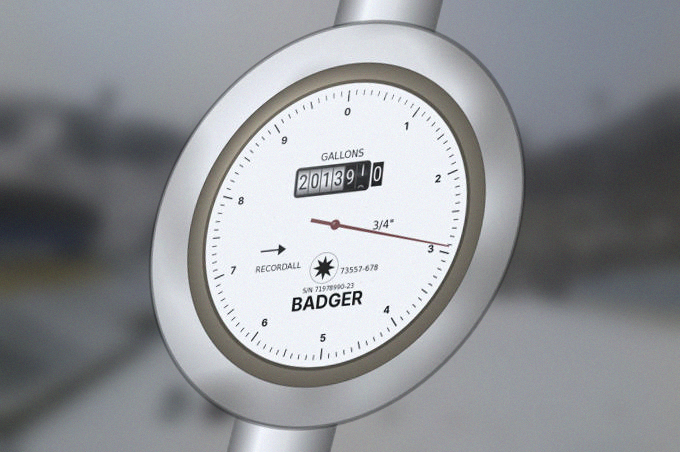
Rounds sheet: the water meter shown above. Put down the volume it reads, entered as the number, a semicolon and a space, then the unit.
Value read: 2013912.9; gal
